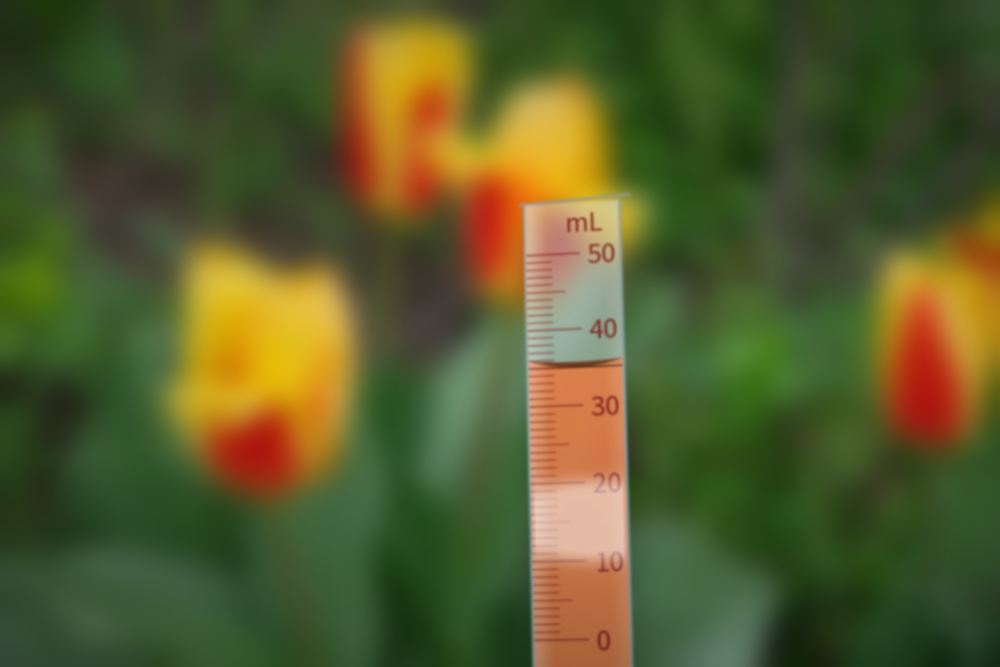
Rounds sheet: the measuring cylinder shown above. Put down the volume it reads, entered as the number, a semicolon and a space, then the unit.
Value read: 35; mL
